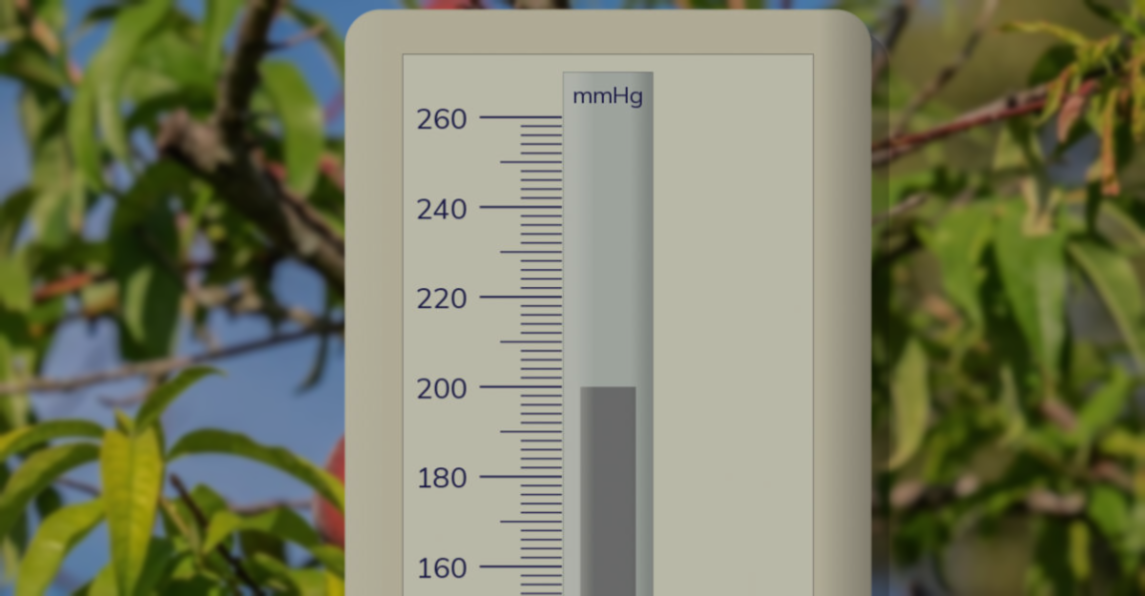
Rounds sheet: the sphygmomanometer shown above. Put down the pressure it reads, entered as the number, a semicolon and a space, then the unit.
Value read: 200; mmHg
